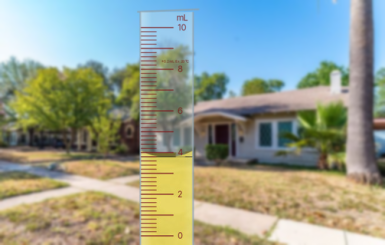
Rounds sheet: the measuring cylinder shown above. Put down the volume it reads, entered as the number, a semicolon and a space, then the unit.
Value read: 3.8; mL
